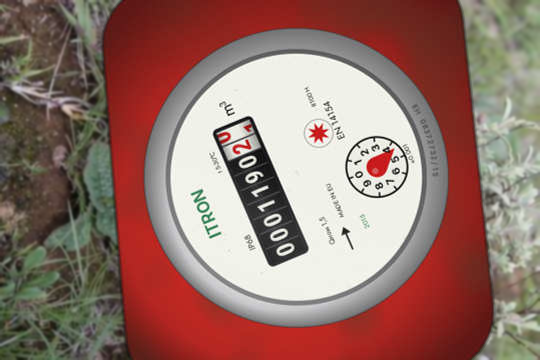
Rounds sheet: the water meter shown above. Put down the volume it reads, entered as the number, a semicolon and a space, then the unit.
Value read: 1190.204; m³
